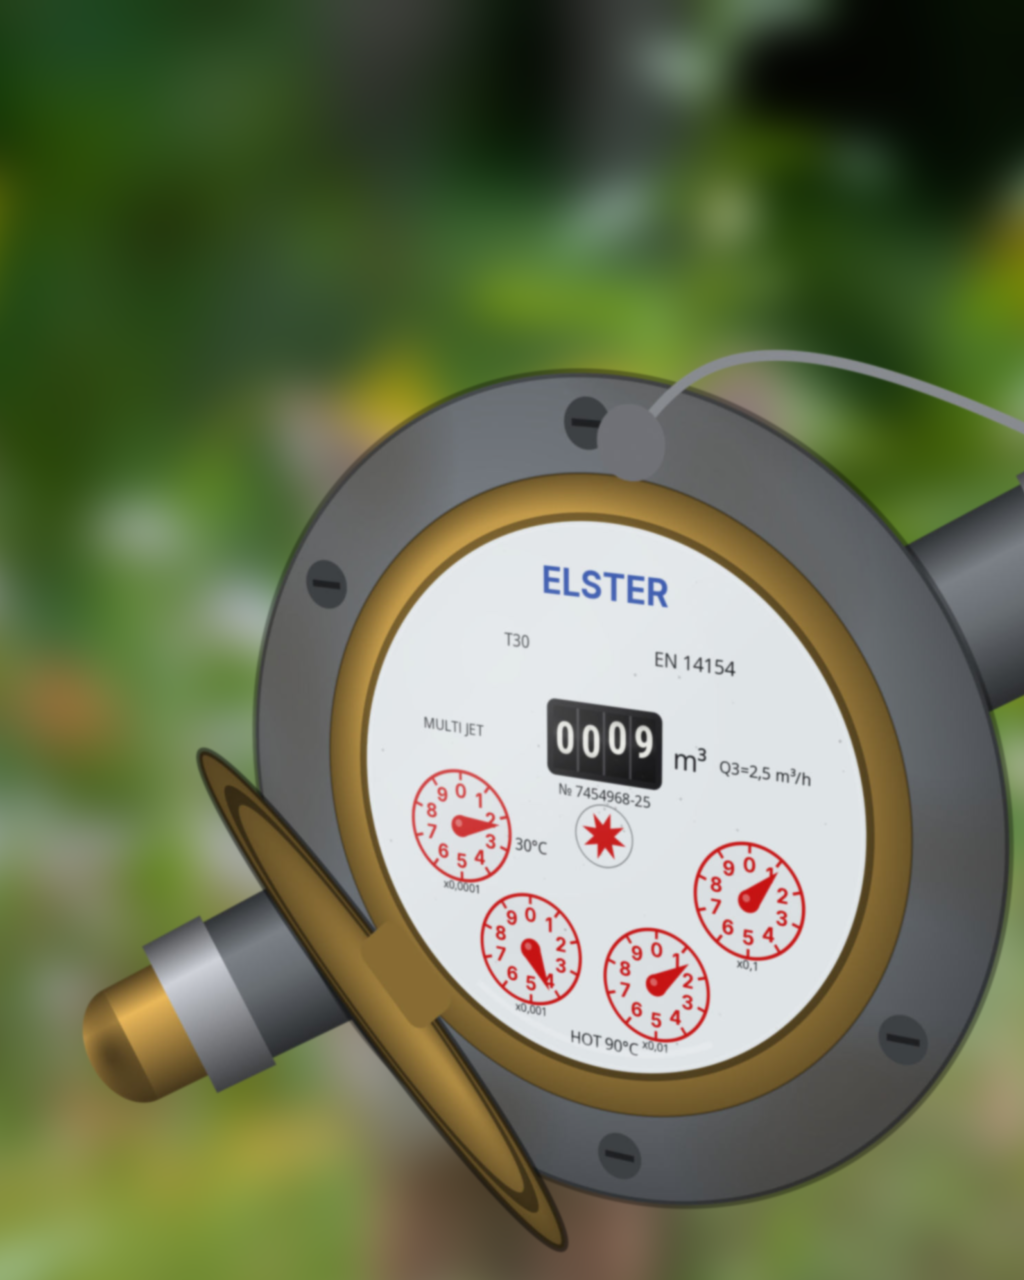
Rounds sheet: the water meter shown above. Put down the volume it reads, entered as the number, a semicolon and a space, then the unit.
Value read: 9.1142; m³
